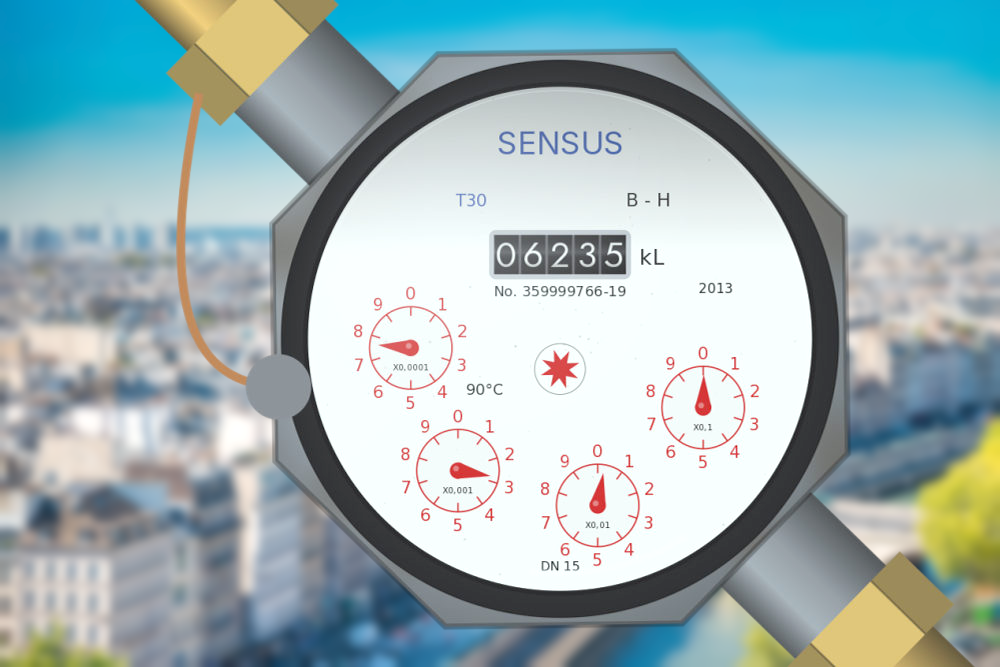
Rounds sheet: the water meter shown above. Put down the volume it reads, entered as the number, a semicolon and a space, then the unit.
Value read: 6235.0027; kL
